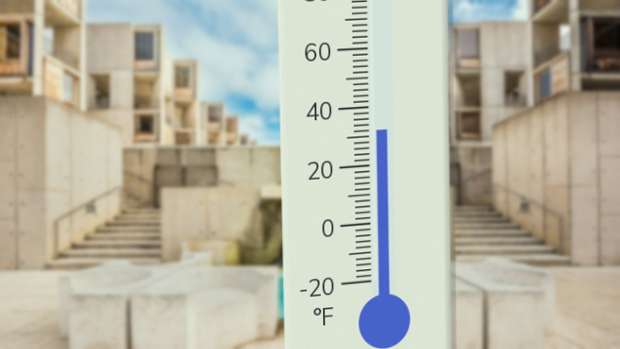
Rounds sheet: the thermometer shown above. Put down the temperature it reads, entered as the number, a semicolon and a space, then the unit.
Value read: 32; °F
